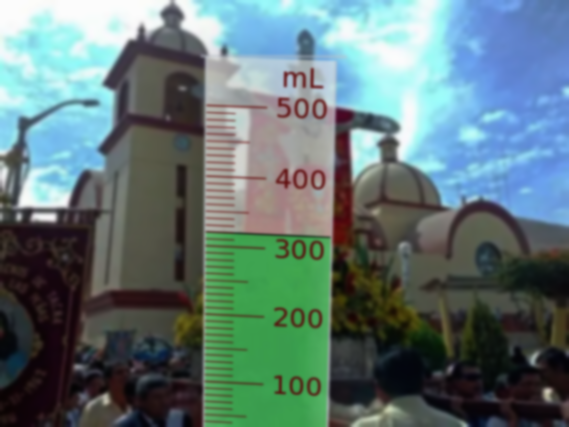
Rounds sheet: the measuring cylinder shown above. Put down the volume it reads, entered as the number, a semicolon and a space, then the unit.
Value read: 320; mL
